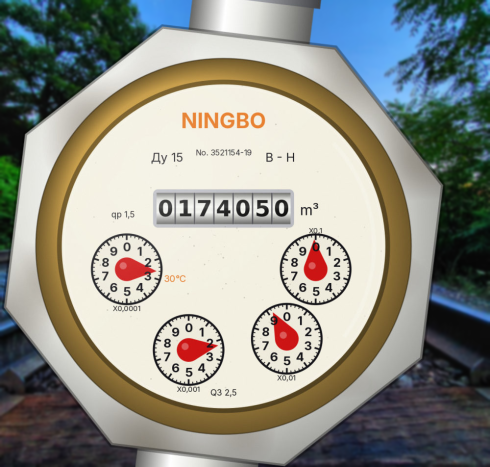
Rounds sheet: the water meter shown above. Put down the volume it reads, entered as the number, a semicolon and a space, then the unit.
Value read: 174049.9922; m³
